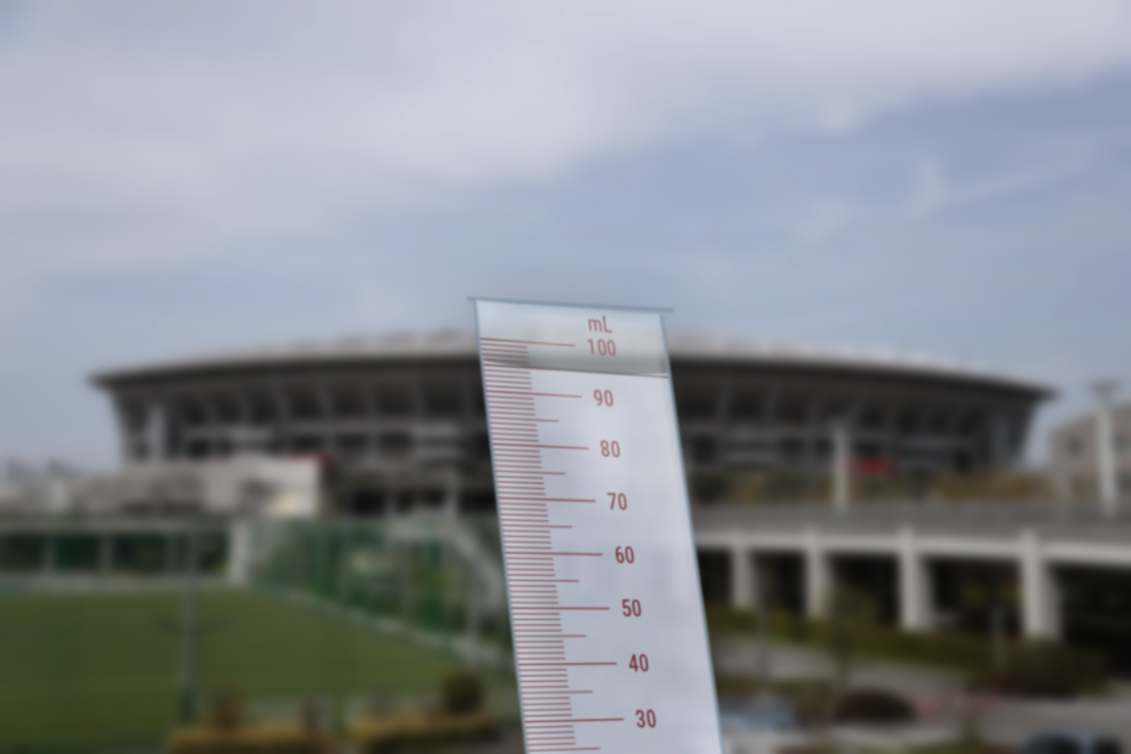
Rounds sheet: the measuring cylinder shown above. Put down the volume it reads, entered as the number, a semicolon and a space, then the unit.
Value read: 95; mL
